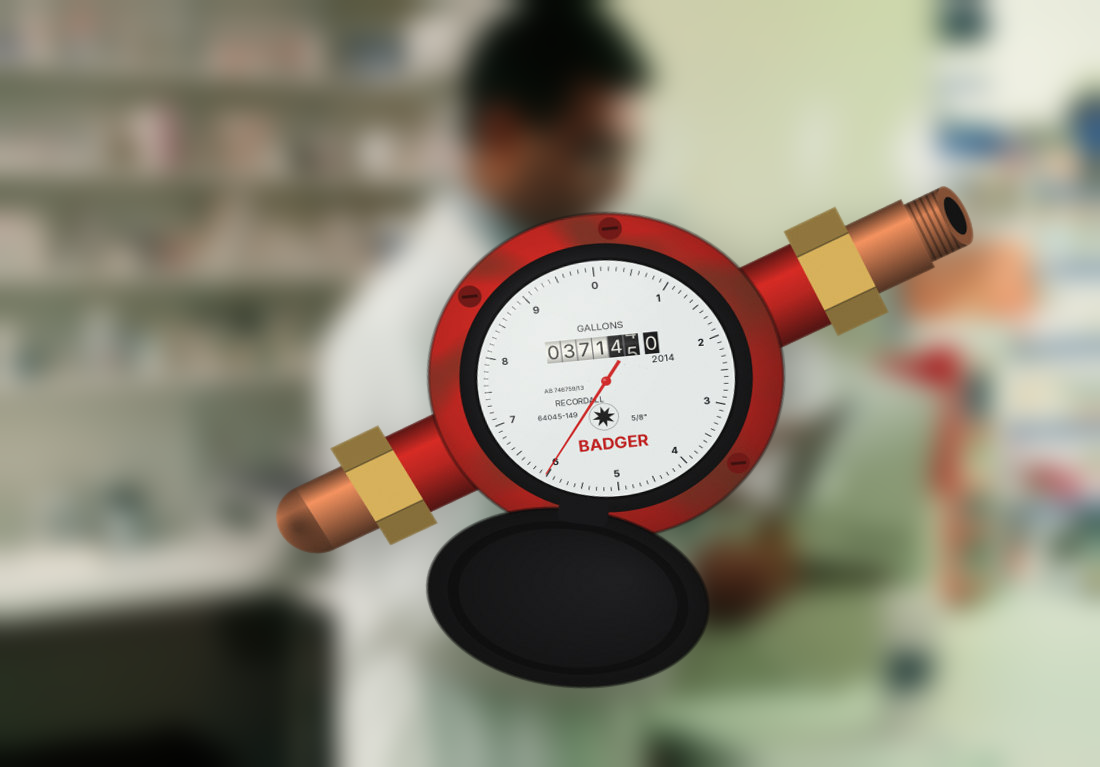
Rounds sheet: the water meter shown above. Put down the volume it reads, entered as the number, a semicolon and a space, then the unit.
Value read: 371446.0; gal
